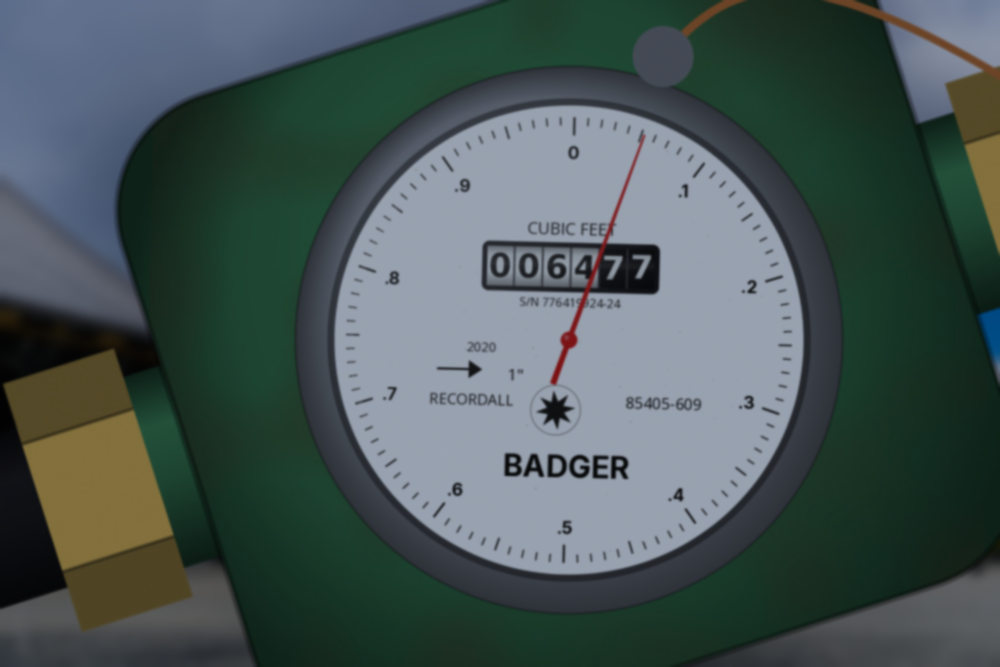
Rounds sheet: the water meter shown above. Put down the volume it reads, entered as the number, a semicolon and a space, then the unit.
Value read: 6477.05; ft³
